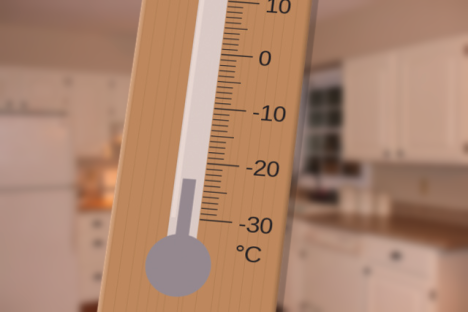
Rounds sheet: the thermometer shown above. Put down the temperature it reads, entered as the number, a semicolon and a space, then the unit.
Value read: -23; °C
